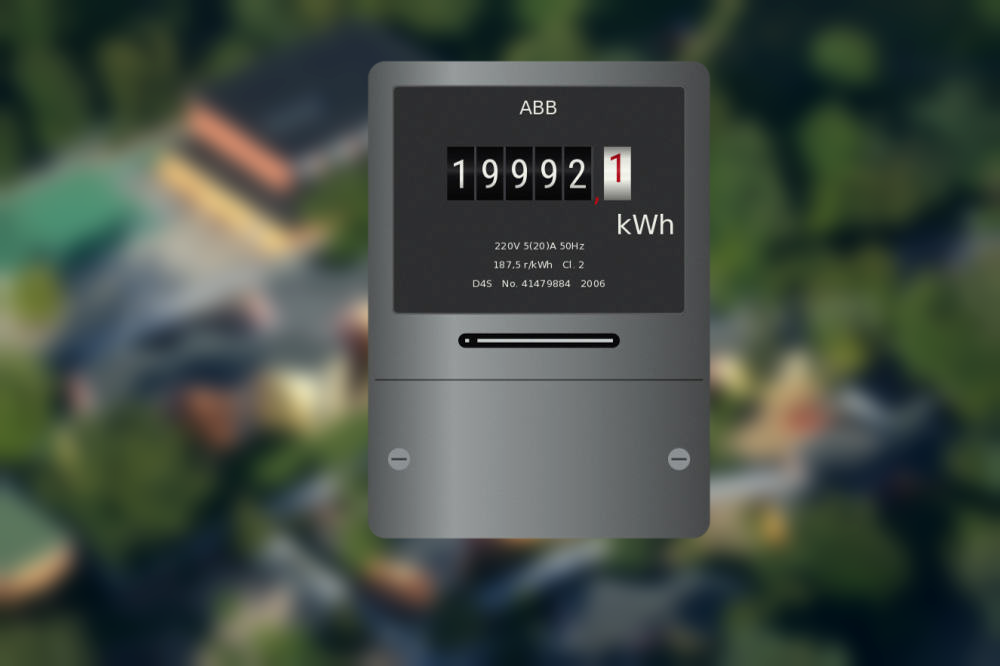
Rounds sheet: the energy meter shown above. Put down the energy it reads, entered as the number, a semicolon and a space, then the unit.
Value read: 19992.1; kWh
